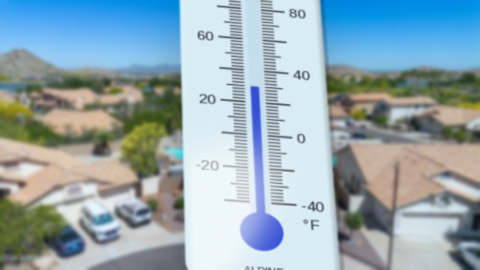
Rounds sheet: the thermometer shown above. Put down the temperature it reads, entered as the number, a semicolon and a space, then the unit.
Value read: 30; °F
